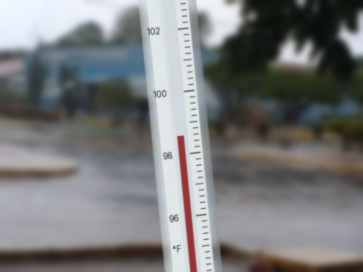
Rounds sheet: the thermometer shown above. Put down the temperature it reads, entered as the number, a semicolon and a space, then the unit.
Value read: 98.6; °F
